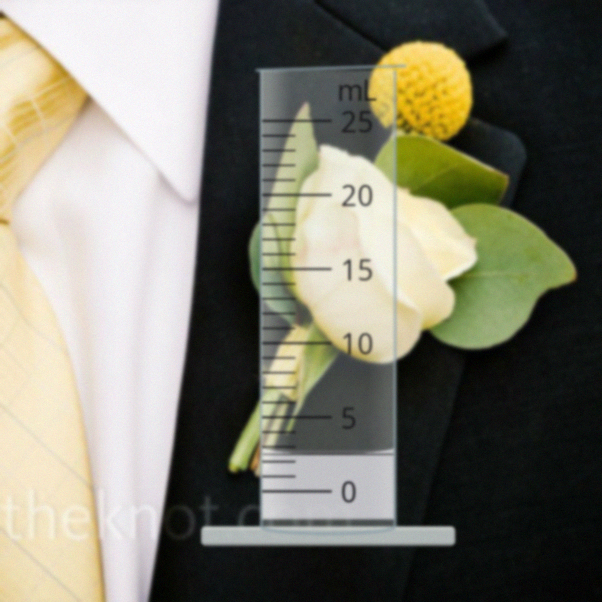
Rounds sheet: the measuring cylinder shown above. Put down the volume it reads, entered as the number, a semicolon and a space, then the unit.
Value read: 2.5; mL
